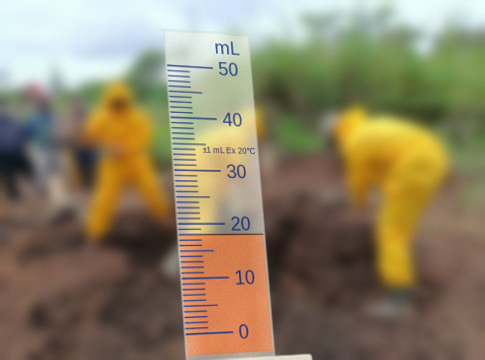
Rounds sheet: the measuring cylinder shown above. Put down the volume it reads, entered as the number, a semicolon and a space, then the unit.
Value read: 18; mL
